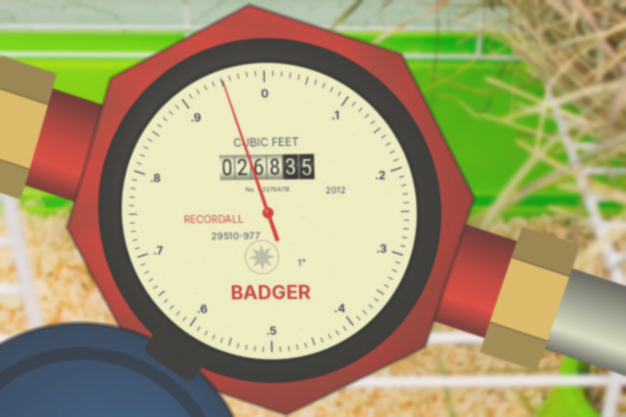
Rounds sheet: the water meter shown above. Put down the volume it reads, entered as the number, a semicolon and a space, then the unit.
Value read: 26834.95; ft³
